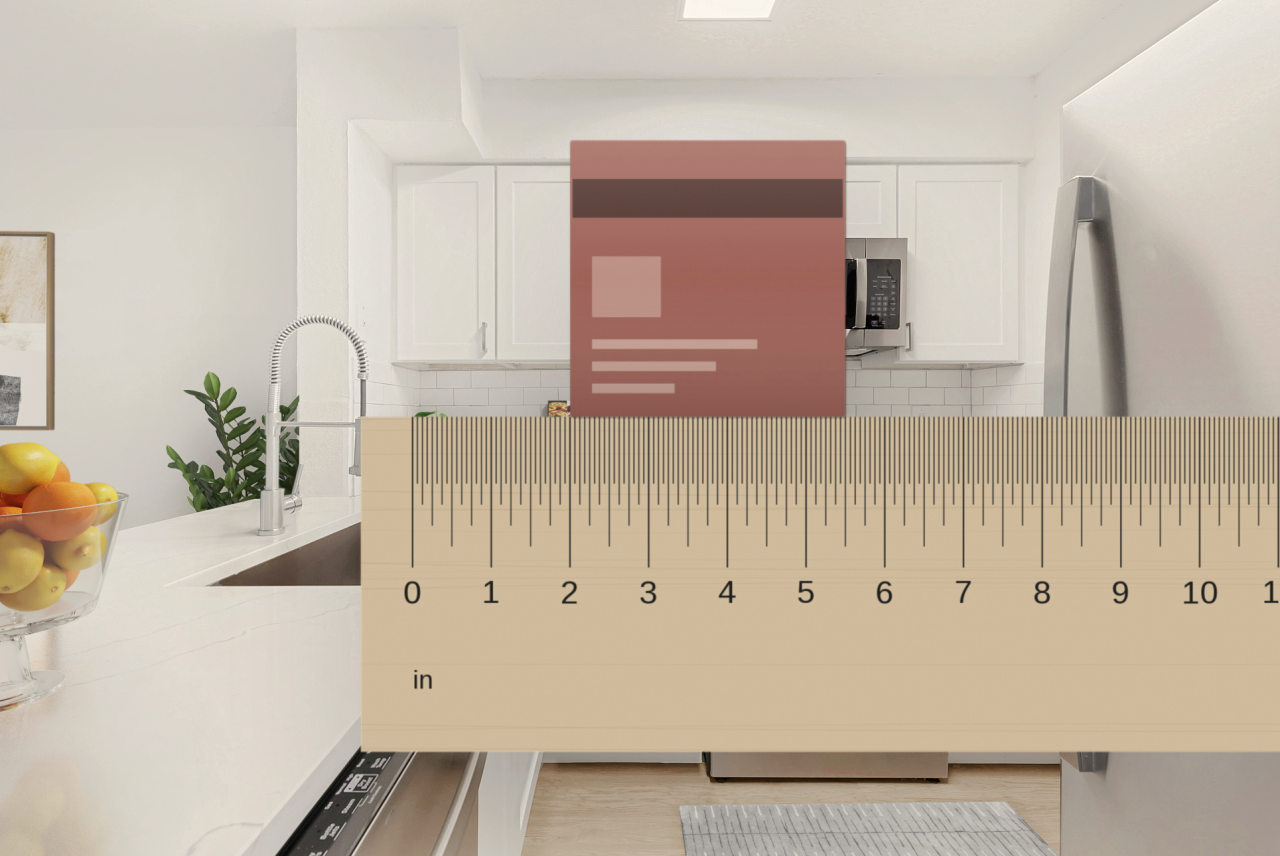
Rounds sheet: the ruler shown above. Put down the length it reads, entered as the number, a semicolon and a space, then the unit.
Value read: 3.5; in
